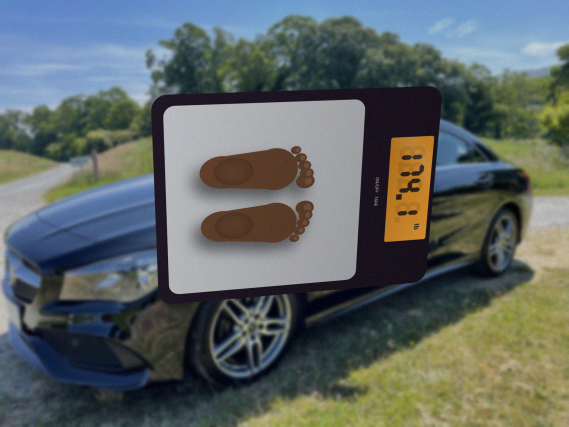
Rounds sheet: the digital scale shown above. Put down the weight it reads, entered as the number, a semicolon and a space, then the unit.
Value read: 174.1; lb
